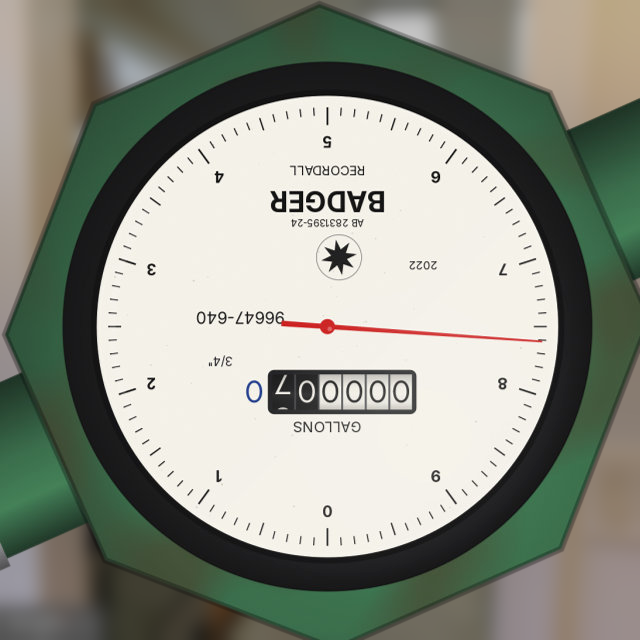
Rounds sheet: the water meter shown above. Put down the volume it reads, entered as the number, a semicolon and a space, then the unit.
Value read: 67.6; gal
